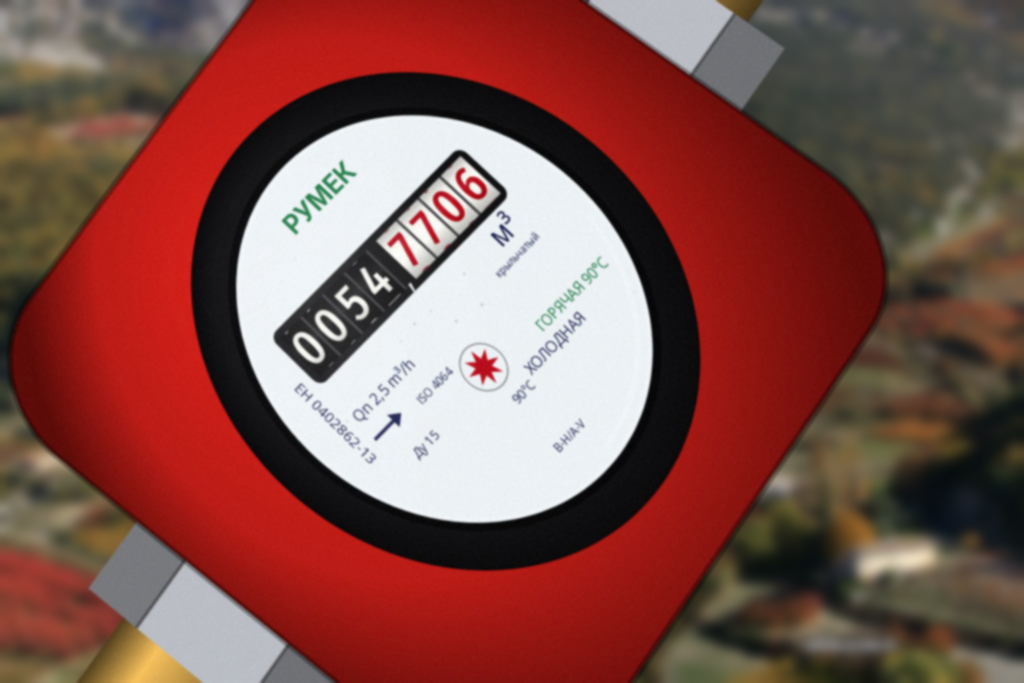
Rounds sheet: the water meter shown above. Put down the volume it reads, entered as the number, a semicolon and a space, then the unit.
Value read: 54.7706; m³
